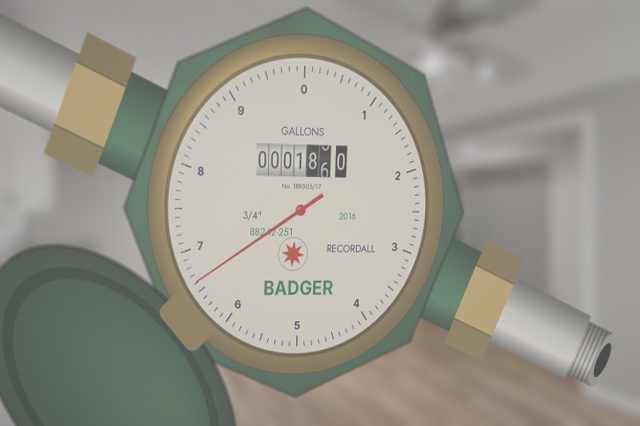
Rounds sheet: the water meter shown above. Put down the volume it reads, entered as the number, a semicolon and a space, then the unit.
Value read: 1856.6; gal
